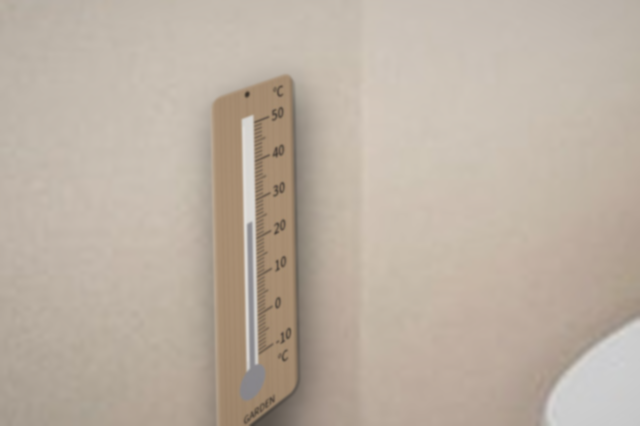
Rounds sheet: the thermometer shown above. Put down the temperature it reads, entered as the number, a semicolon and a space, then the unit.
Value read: 25; °C
